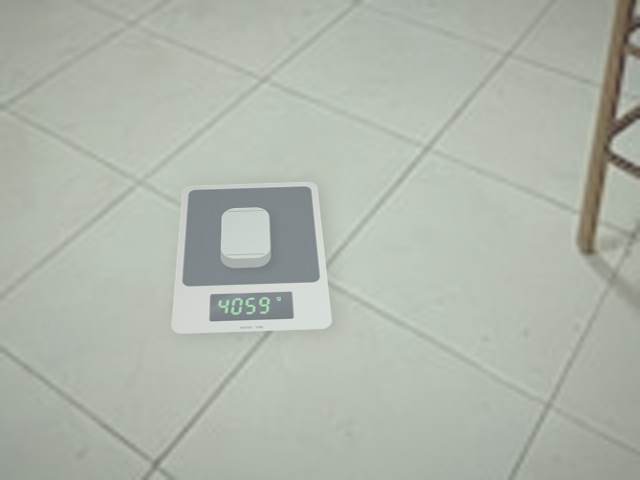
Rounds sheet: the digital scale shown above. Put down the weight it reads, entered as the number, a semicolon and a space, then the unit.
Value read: 4059; g
